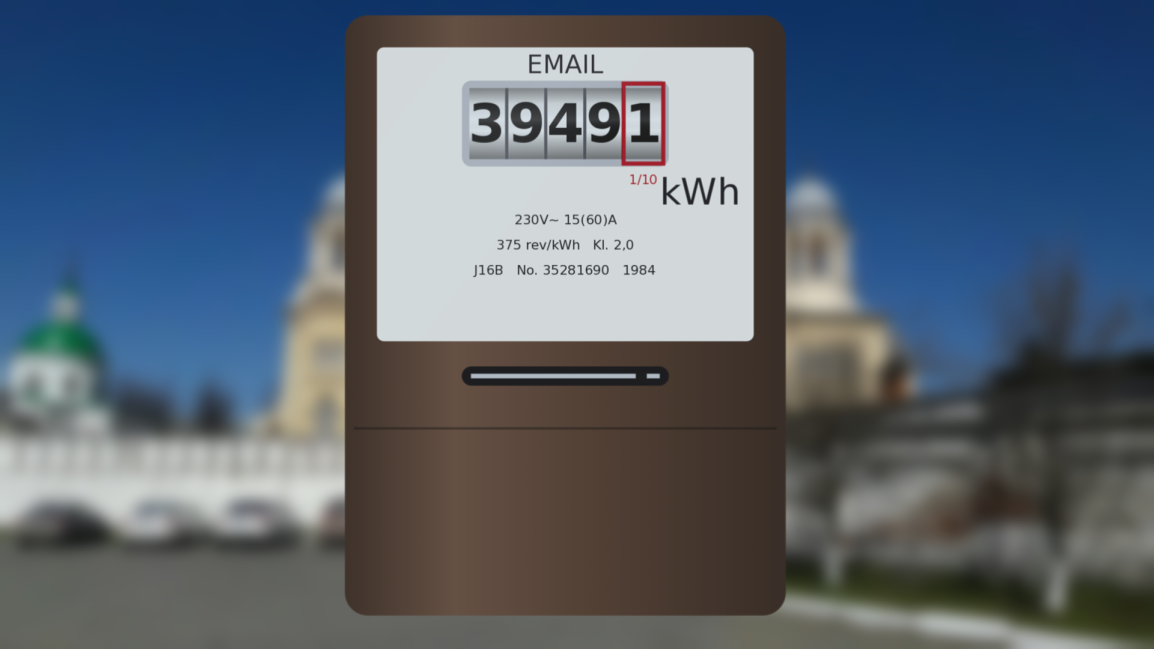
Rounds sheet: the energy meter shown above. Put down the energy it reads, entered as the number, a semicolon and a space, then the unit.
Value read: 3949.1; kWh
